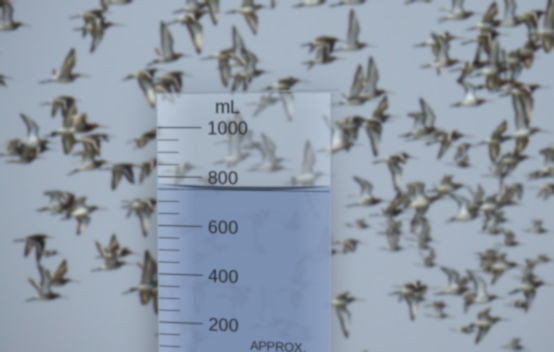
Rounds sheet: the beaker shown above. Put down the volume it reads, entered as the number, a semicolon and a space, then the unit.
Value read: 750; mL
